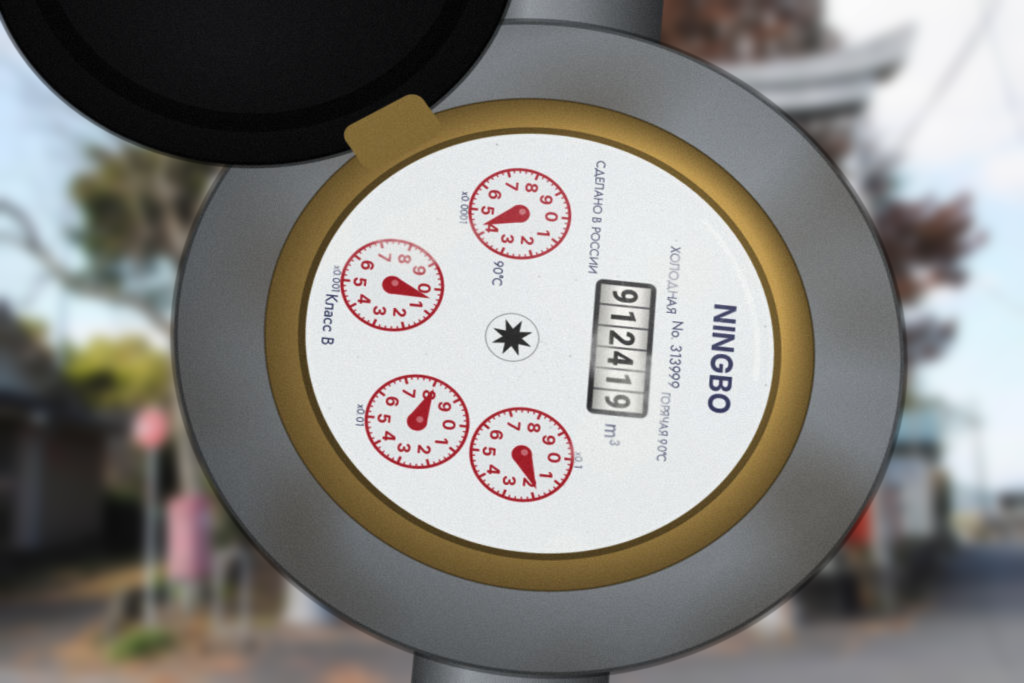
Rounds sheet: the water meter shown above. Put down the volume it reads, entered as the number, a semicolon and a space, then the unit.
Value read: 912419.1804; m³
